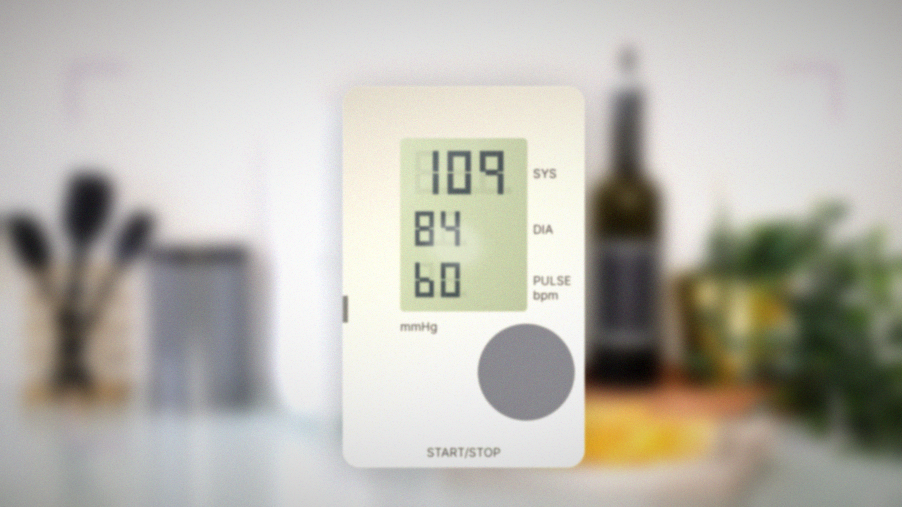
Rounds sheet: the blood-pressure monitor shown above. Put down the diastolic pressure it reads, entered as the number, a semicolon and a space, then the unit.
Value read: 84; mmHg
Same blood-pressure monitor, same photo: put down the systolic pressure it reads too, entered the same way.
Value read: 109; mmHg
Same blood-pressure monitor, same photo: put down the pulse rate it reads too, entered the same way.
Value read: 60; bpm
